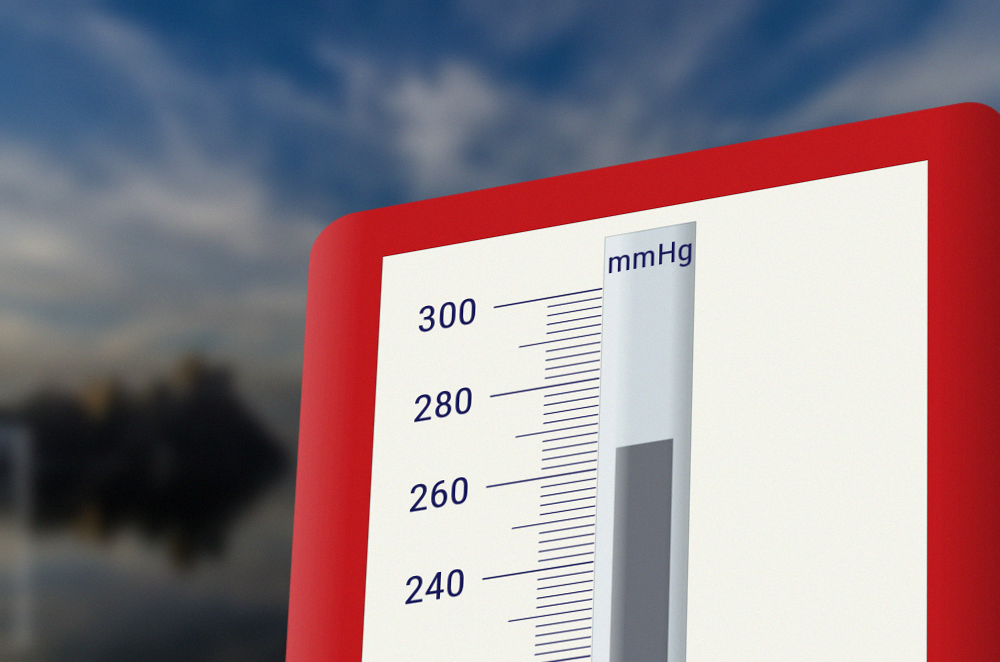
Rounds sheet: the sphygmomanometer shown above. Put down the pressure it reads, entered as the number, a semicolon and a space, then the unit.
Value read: 264; mmHg
